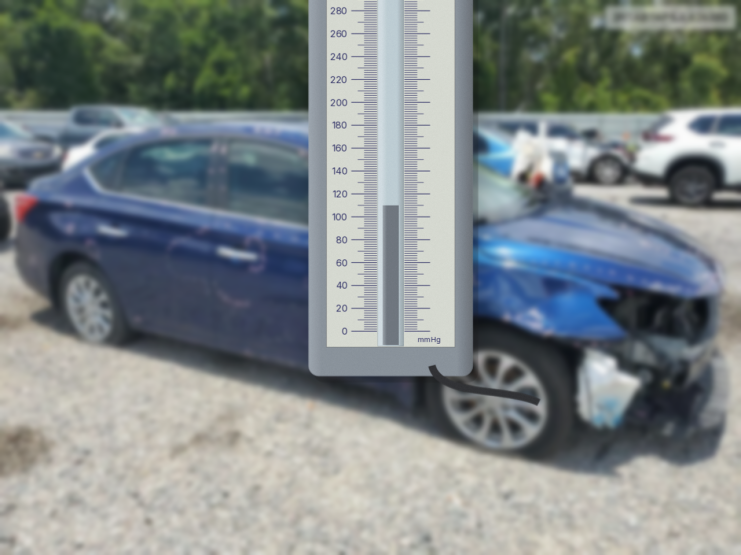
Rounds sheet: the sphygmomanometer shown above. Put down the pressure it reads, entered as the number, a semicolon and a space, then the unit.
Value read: 110; mmHg
